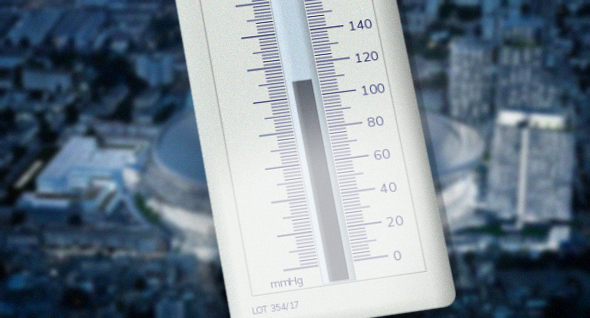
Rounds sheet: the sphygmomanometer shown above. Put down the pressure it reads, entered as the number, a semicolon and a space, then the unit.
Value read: 110; mmHg
